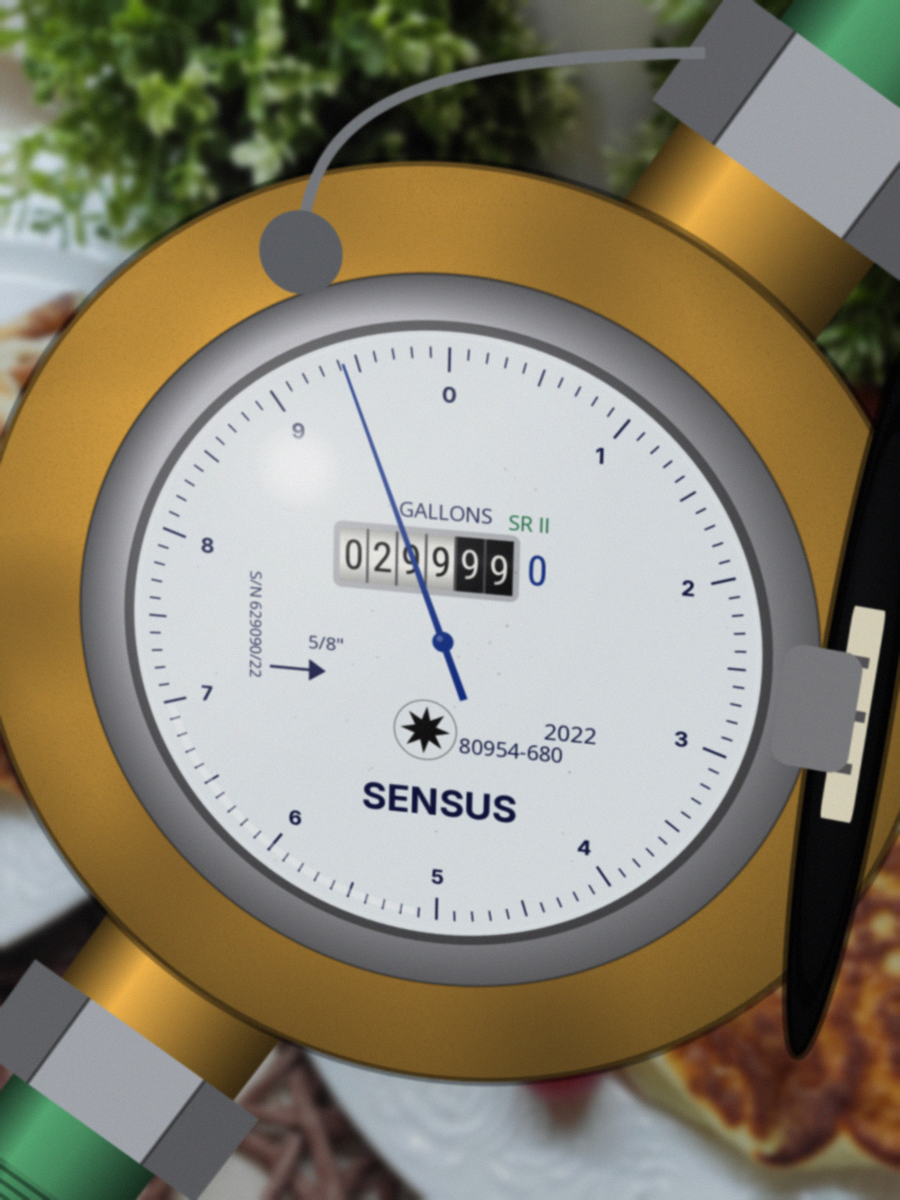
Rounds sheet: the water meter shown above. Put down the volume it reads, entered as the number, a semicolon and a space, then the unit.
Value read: 299989.4; gal
